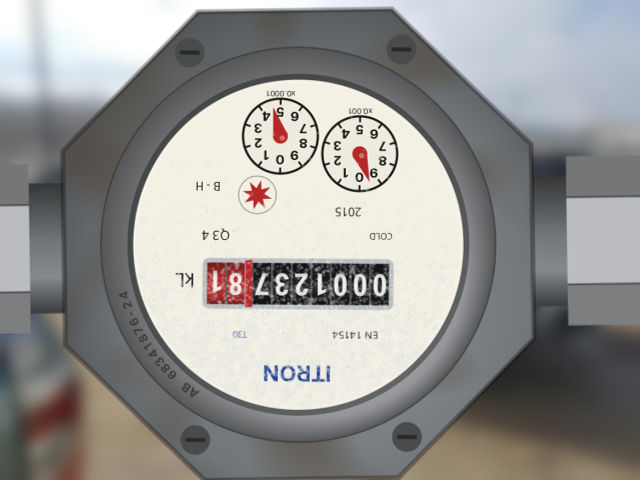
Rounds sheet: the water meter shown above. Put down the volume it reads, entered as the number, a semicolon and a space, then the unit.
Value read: 1237.8094; kL
